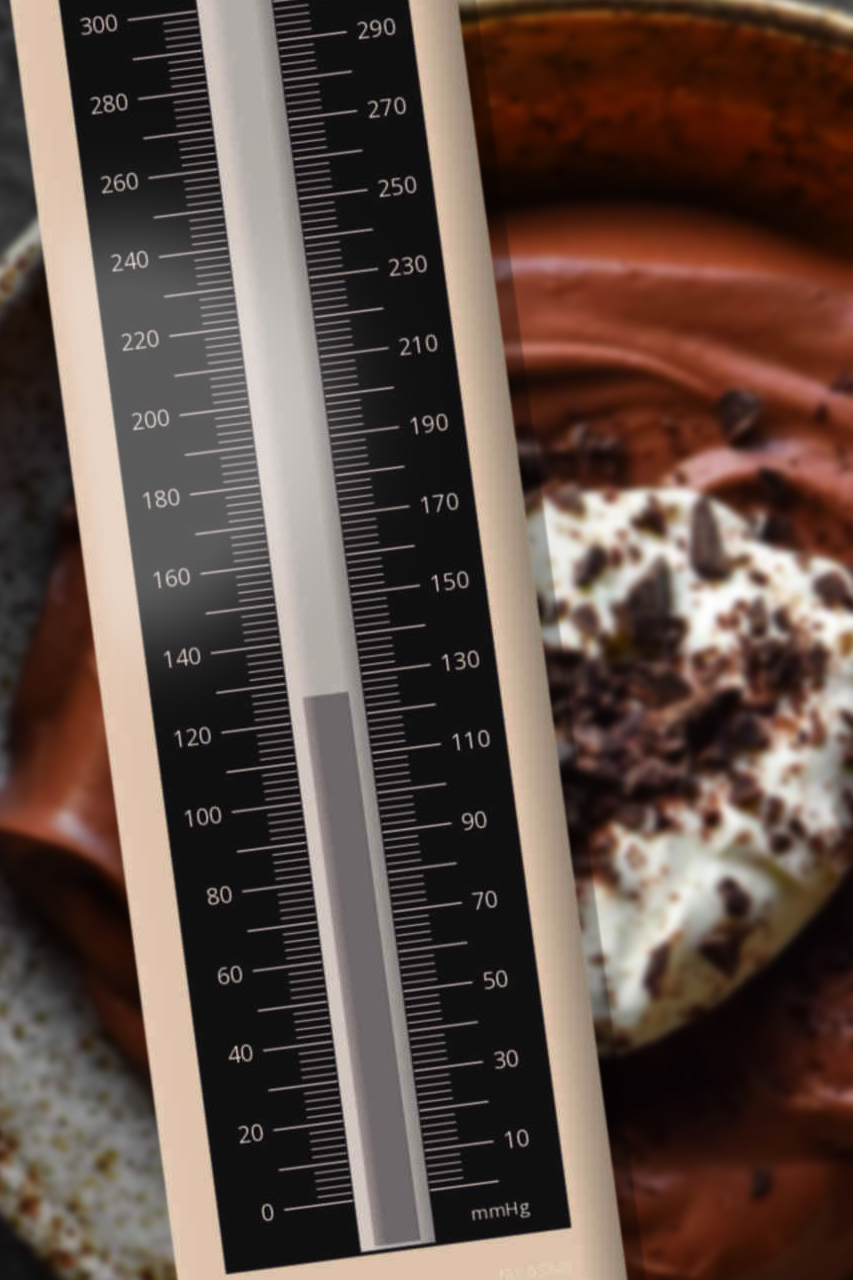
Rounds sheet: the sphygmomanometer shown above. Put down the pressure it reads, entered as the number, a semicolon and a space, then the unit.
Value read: 126; mmHg
